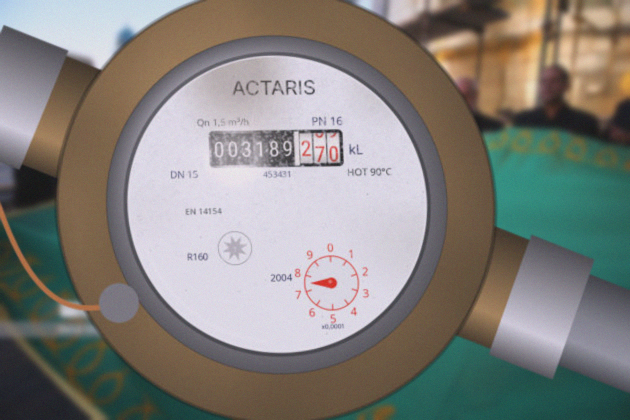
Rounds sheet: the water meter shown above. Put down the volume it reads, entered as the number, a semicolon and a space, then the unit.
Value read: 3189.2697; kL
